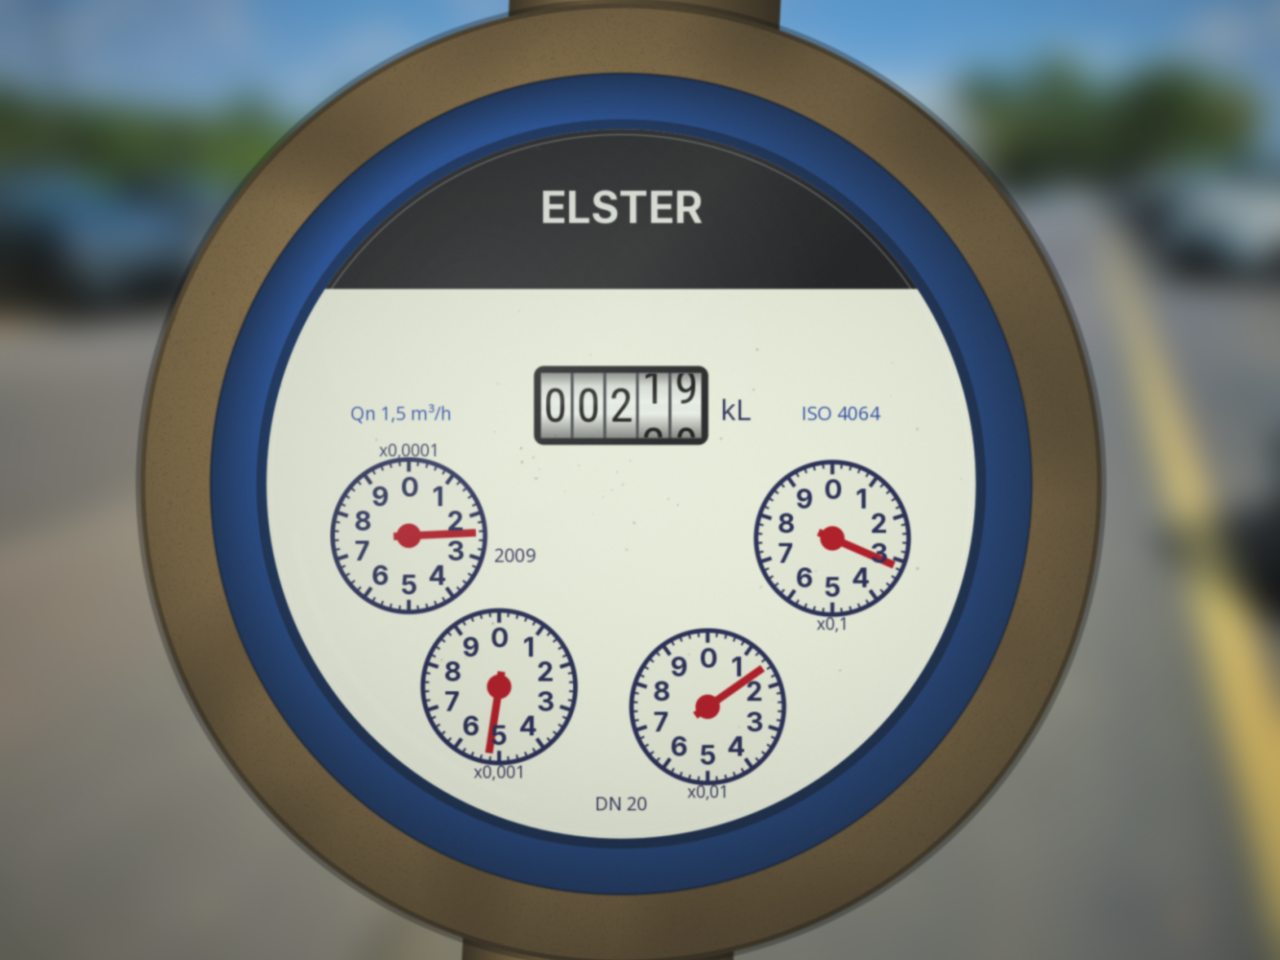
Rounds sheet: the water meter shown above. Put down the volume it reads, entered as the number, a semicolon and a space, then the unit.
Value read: 219.3152; kL
